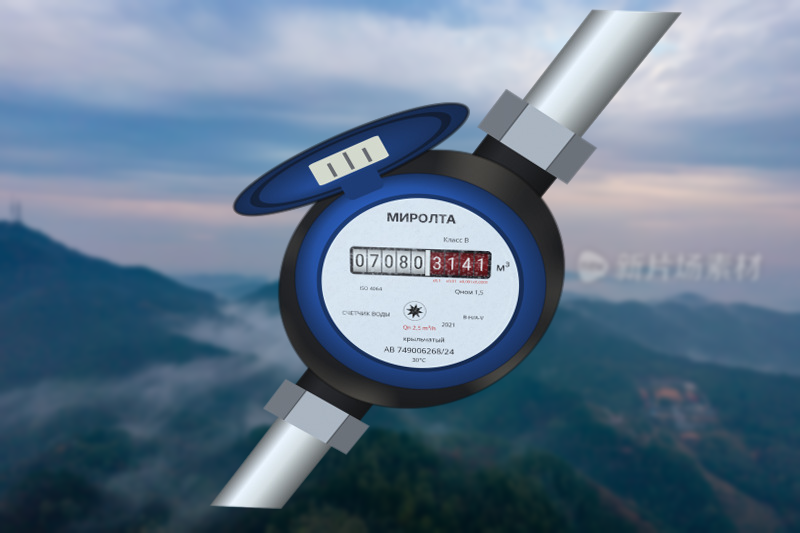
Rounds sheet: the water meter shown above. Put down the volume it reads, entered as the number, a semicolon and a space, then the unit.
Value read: 7080.3141; m³
